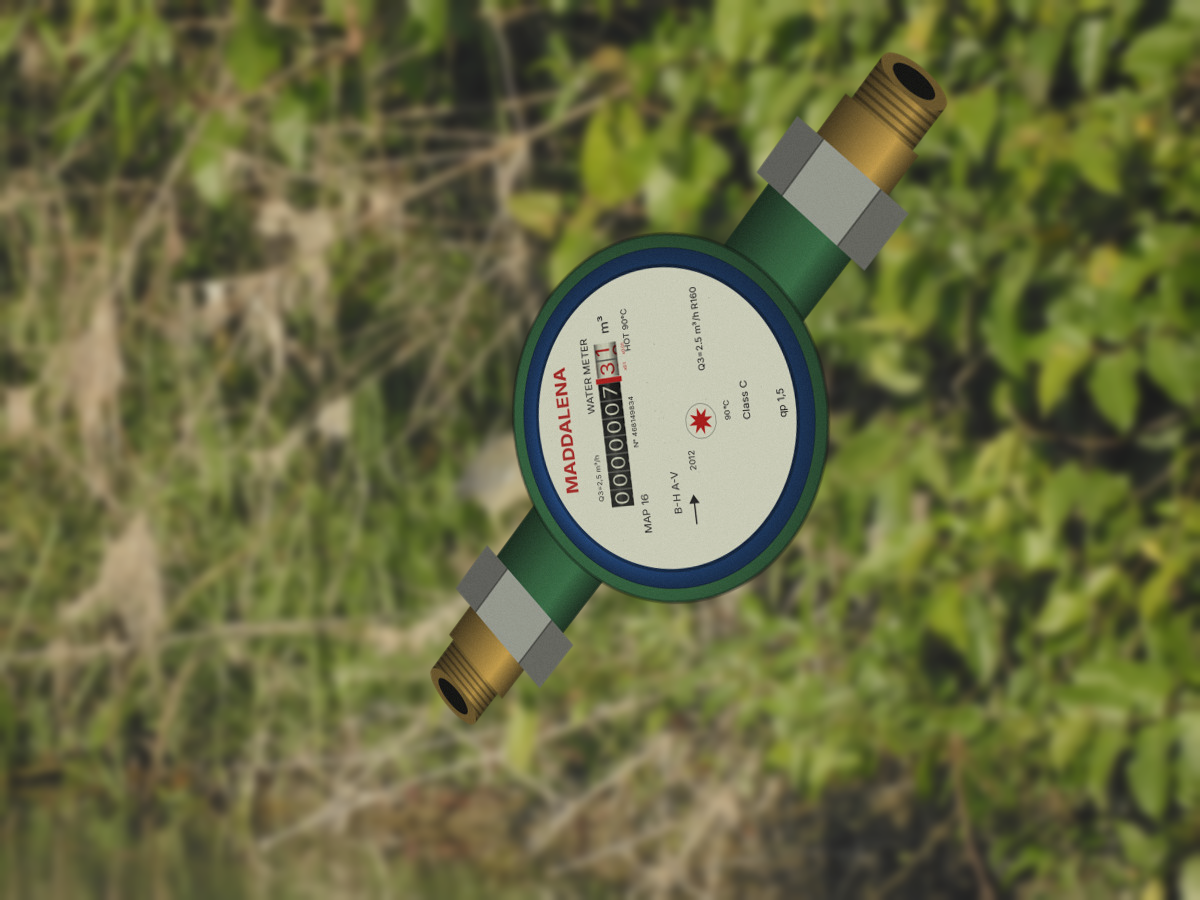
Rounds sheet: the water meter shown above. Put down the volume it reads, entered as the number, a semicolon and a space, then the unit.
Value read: 7.31; m³
